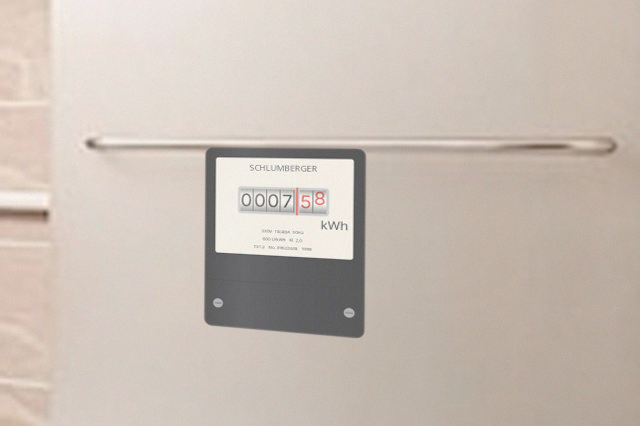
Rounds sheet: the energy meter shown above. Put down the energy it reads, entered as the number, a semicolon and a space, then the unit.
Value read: 7.58; kWh
